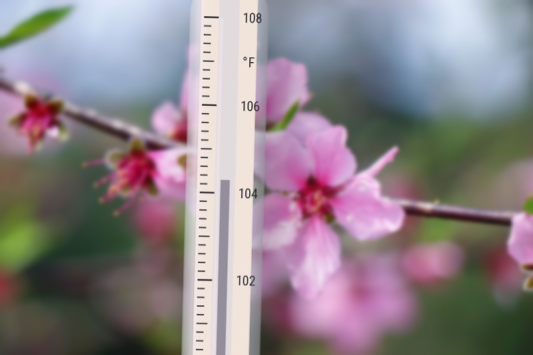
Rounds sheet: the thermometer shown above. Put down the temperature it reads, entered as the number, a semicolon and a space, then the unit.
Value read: 104.3; °F
